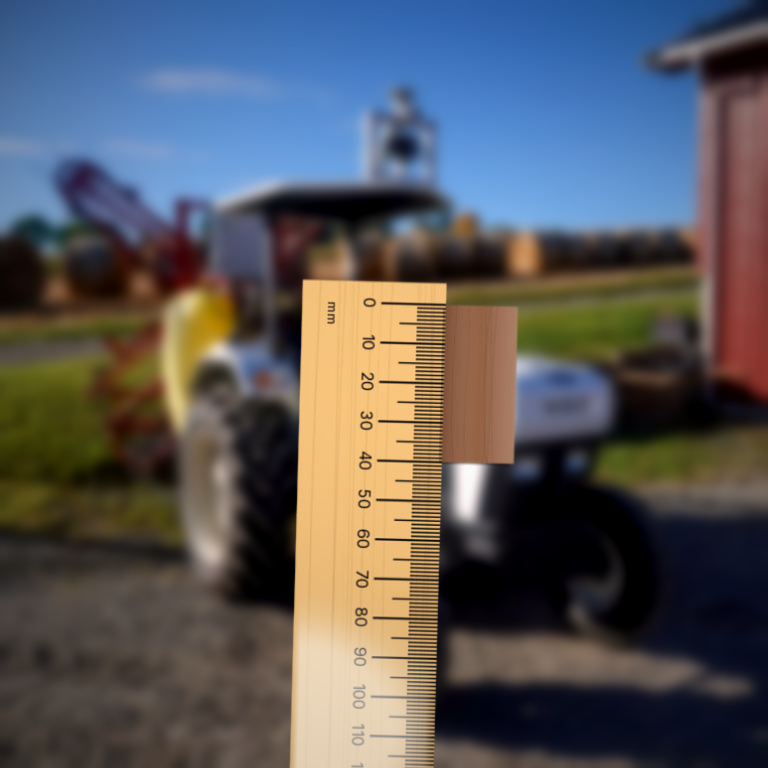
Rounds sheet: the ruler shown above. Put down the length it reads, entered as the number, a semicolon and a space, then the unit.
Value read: 40; mm
